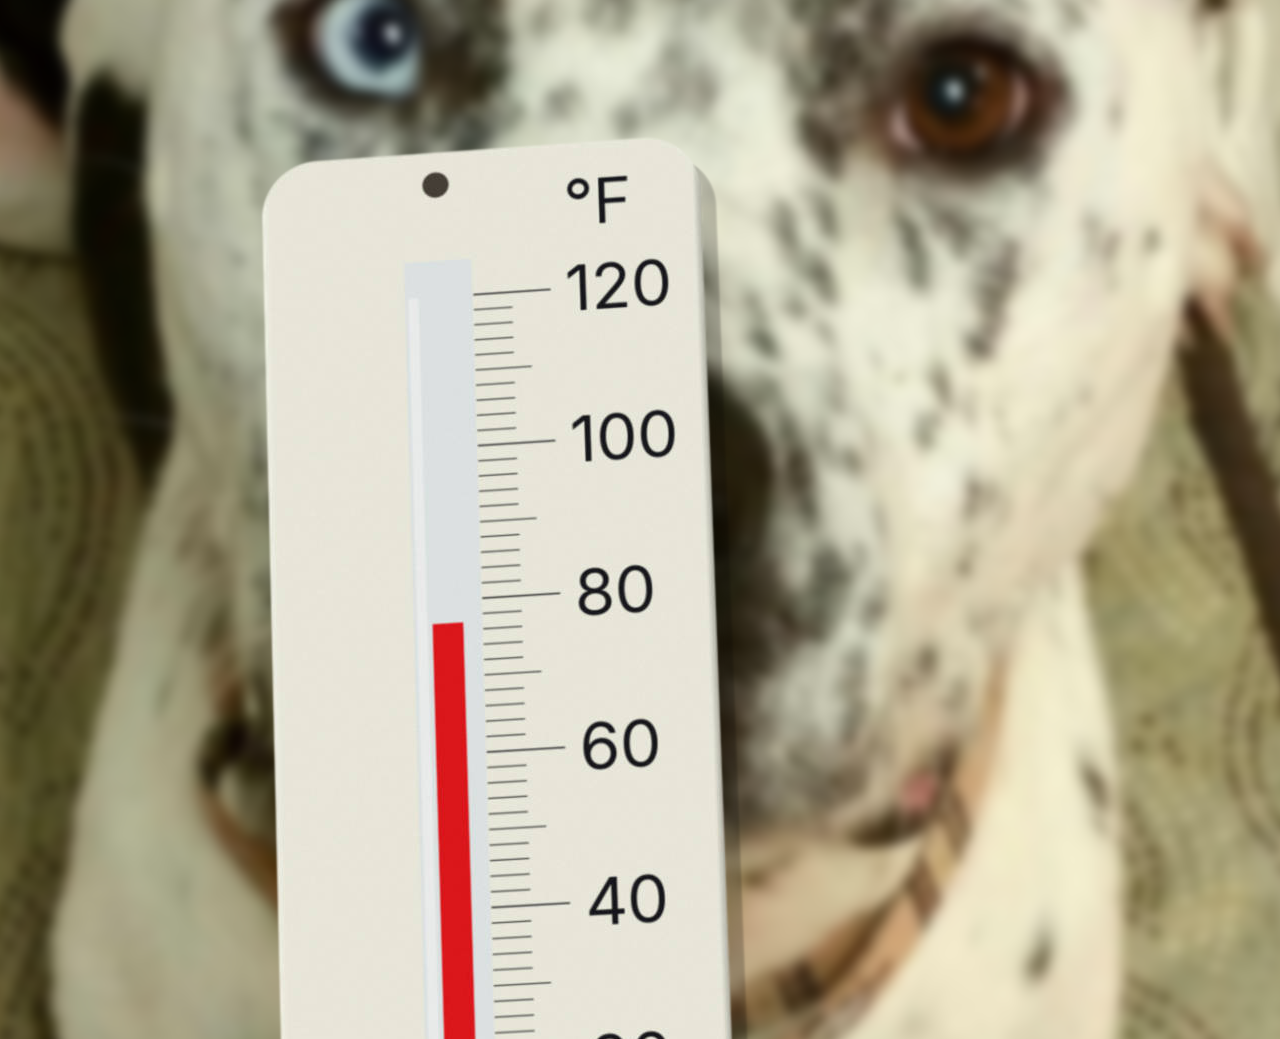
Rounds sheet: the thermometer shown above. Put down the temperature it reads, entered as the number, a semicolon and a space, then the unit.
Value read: 77; °F
